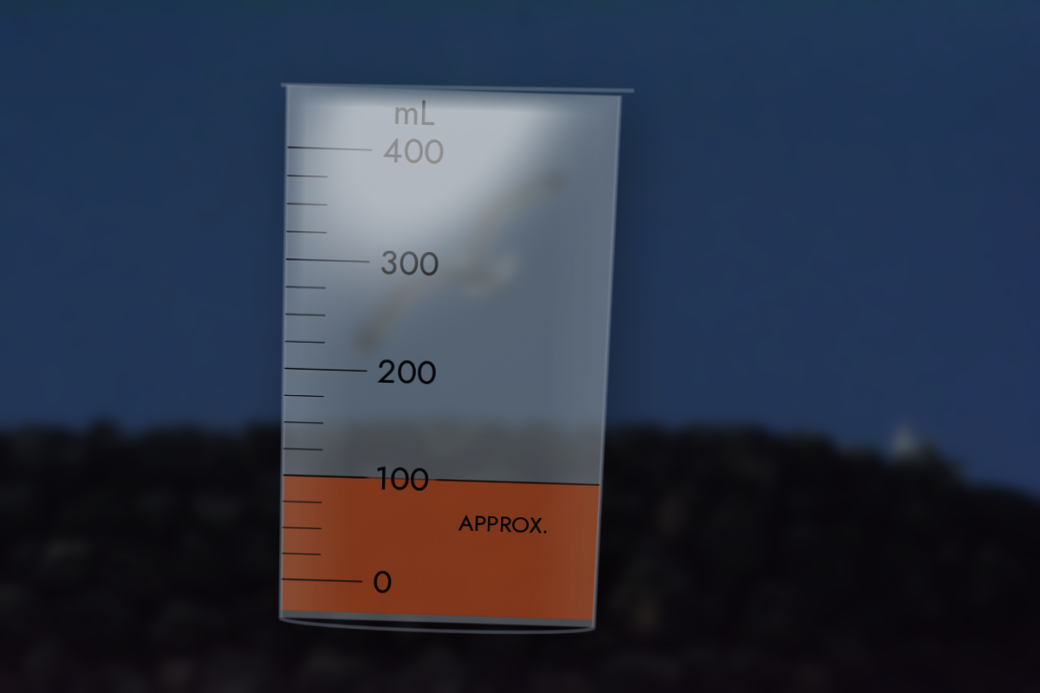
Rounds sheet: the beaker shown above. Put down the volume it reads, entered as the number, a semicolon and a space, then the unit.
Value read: 100; mL
